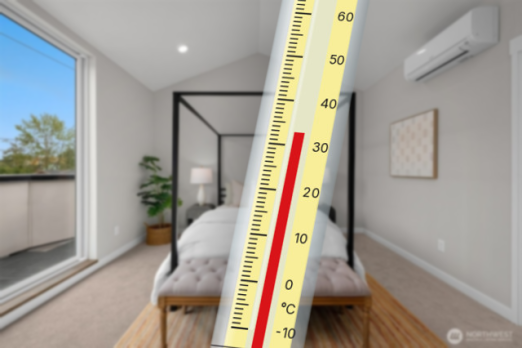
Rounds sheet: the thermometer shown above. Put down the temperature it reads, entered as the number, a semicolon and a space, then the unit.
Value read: 33; °C
